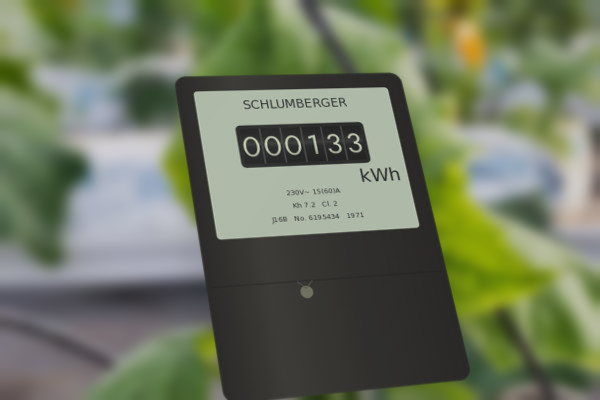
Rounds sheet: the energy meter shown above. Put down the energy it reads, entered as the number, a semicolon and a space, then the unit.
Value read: 133; kWh
